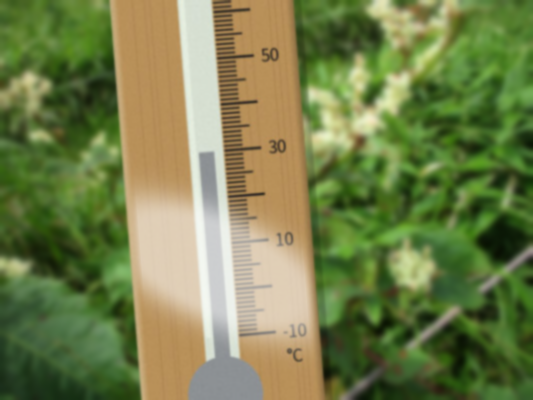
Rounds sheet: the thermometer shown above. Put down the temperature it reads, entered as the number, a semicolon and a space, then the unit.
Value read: 30; °C
